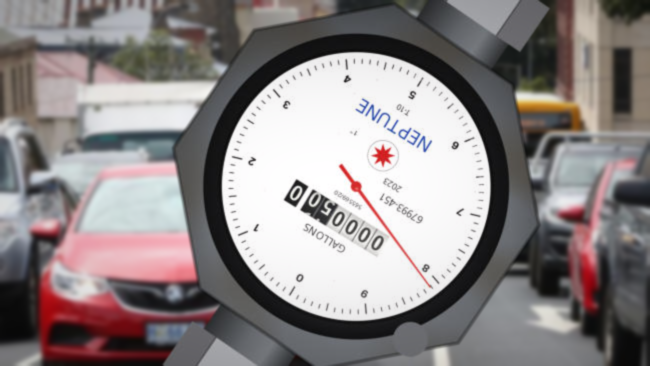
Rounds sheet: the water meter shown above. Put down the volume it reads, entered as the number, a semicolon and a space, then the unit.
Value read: 498.1; gal
